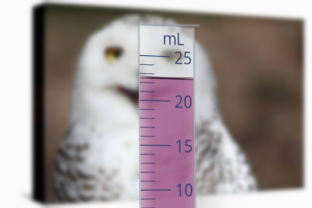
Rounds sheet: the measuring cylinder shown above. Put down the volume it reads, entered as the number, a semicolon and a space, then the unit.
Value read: 22.5; mL
